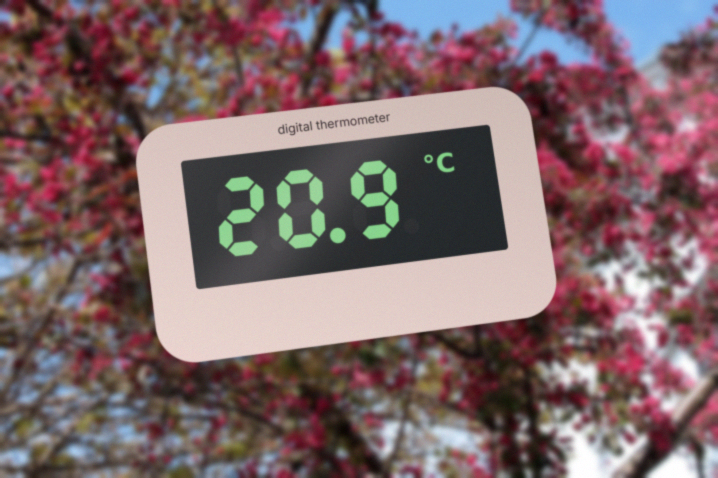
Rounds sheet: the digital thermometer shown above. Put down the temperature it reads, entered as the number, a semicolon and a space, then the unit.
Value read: 20.9; °C
